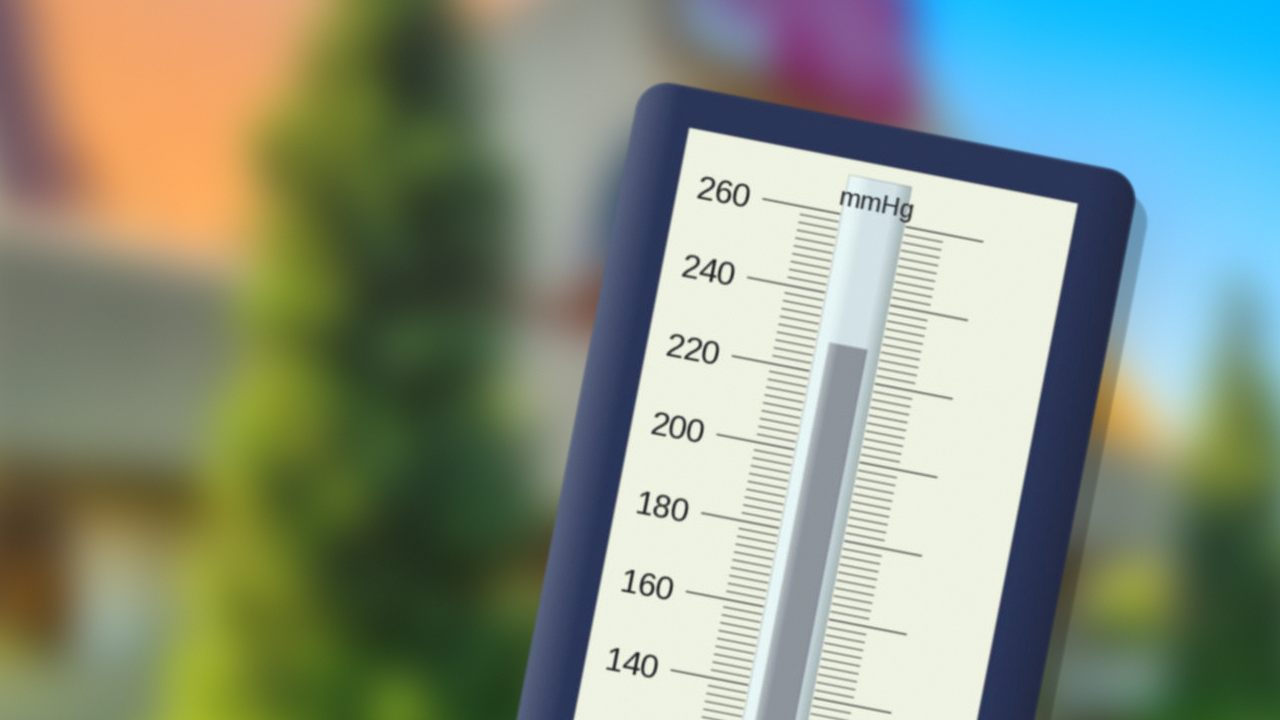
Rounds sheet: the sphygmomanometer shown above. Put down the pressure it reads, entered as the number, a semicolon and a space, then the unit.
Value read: 228; mmHg
